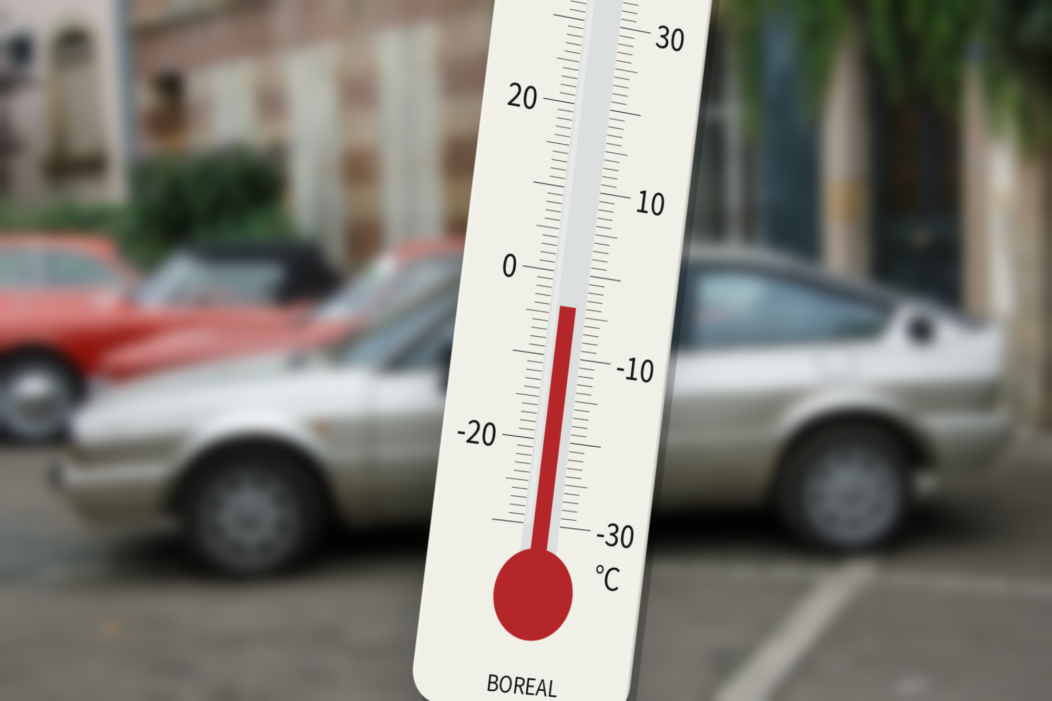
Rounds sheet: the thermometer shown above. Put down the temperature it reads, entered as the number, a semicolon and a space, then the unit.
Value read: -4; °C
